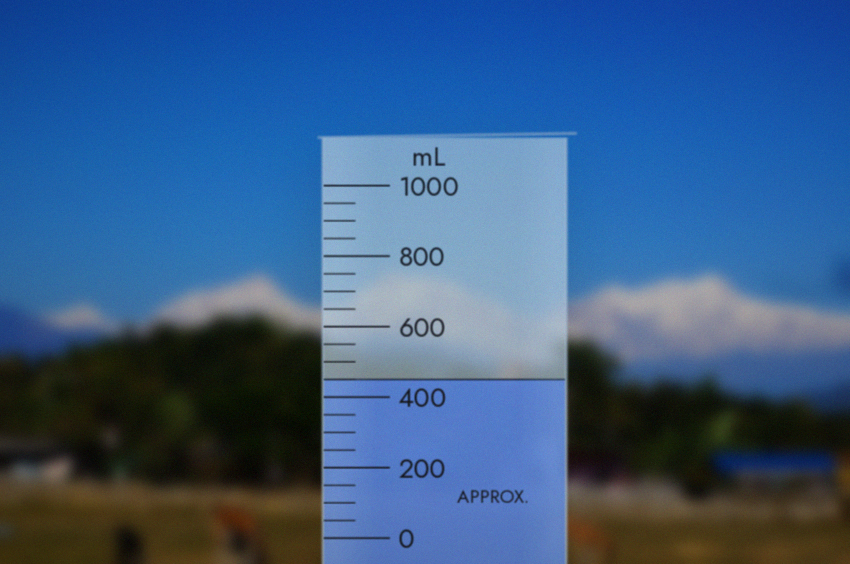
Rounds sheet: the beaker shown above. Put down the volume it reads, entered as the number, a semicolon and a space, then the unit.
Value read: 450; mL
